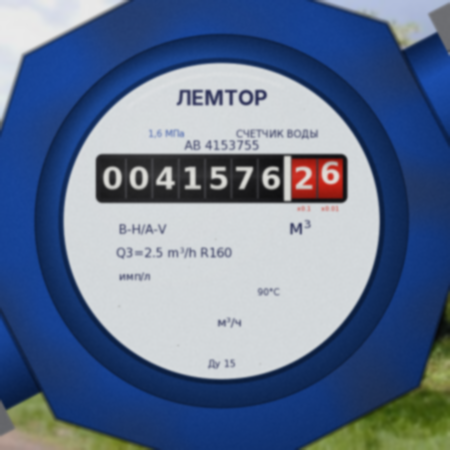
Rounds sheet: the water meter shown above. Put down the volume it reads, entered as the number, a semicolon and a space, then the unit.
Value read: 41576.26; m³
